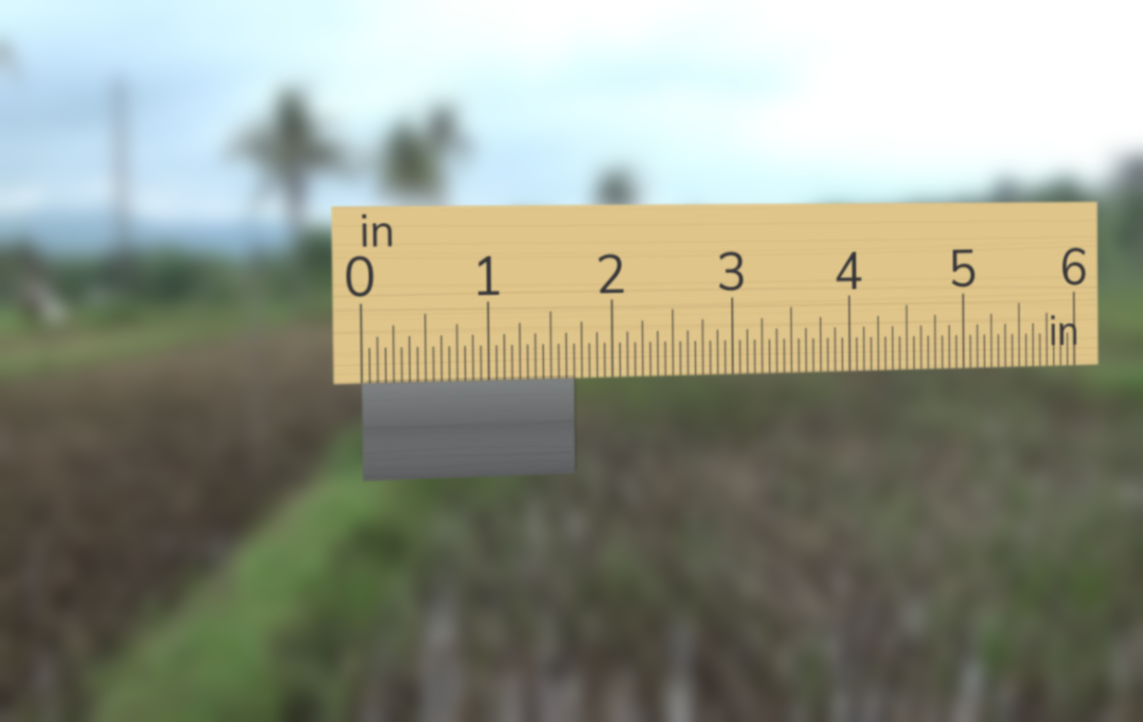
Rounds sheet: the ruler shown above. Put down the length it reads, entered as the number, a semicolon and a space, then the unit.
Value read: 1.6875; in
